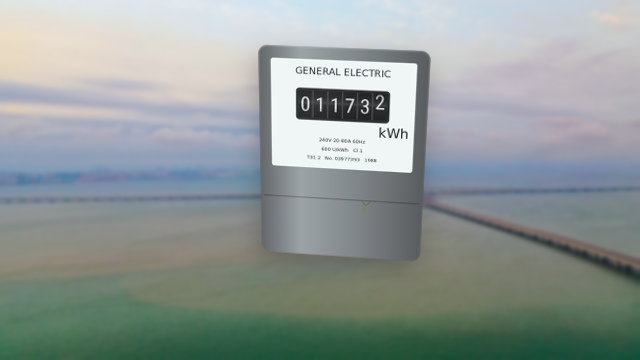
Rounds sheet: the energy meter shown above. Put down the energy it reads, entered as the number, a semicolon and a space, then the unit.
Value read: 11732; kWh
